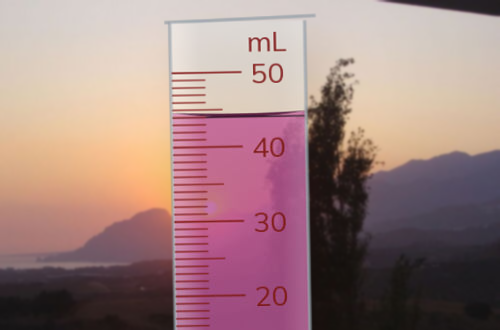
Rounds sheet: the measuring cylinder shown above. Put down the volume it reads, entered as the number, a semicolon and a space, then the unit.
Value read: 44; mL
